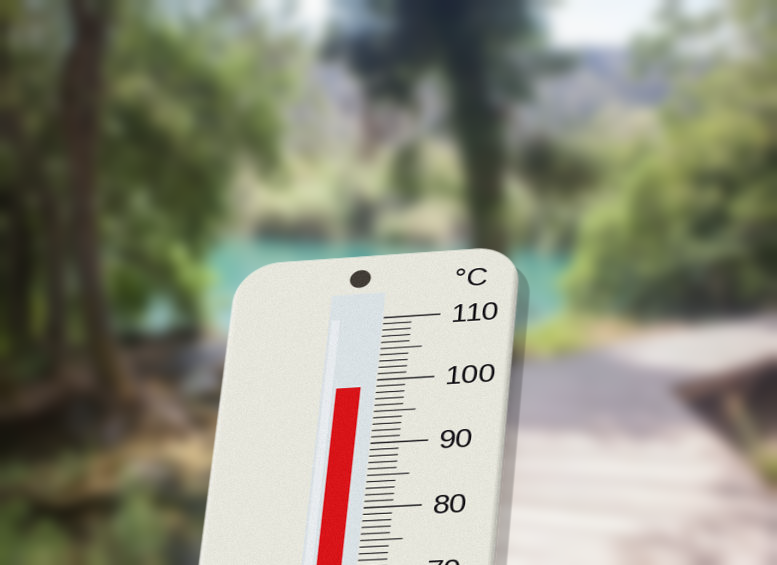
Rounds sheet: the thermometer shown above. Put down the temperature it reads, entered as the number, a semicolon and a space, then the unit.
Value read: 99; °C
